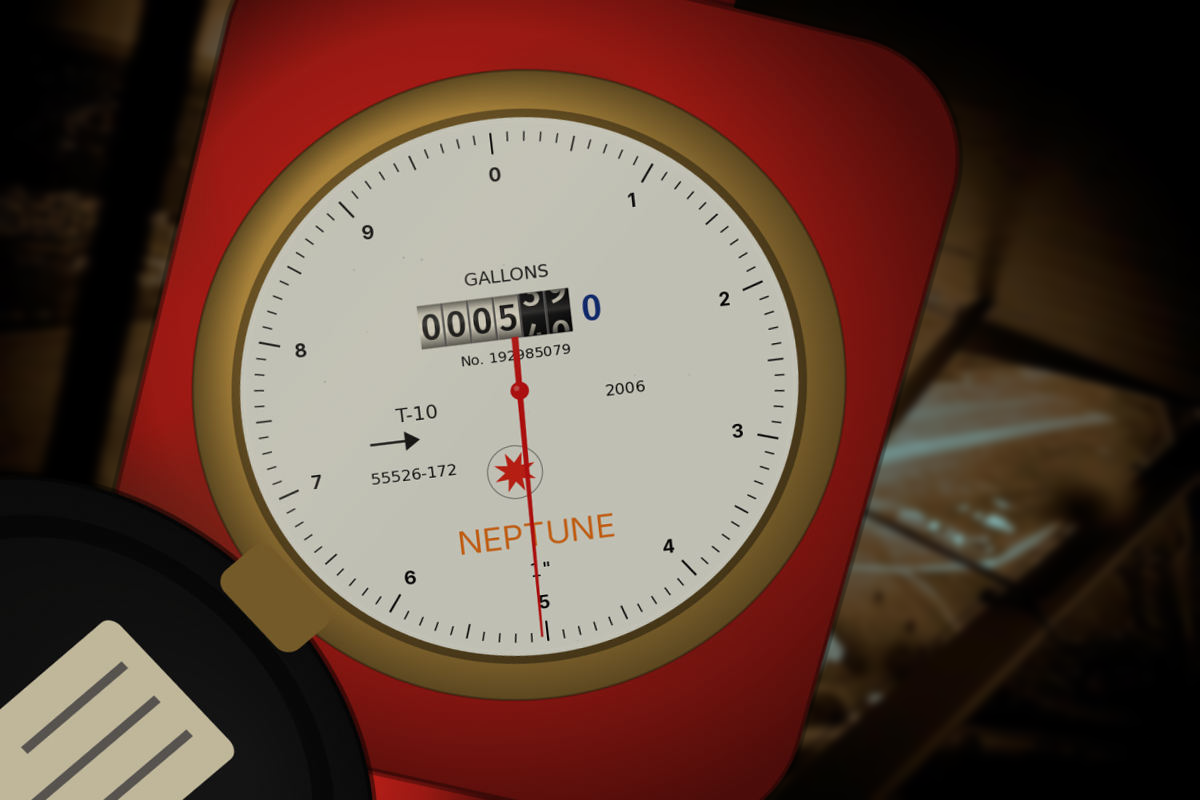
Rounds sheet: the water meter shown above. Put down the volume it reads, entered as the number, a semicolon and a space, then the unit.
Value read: 5395.0; gal
